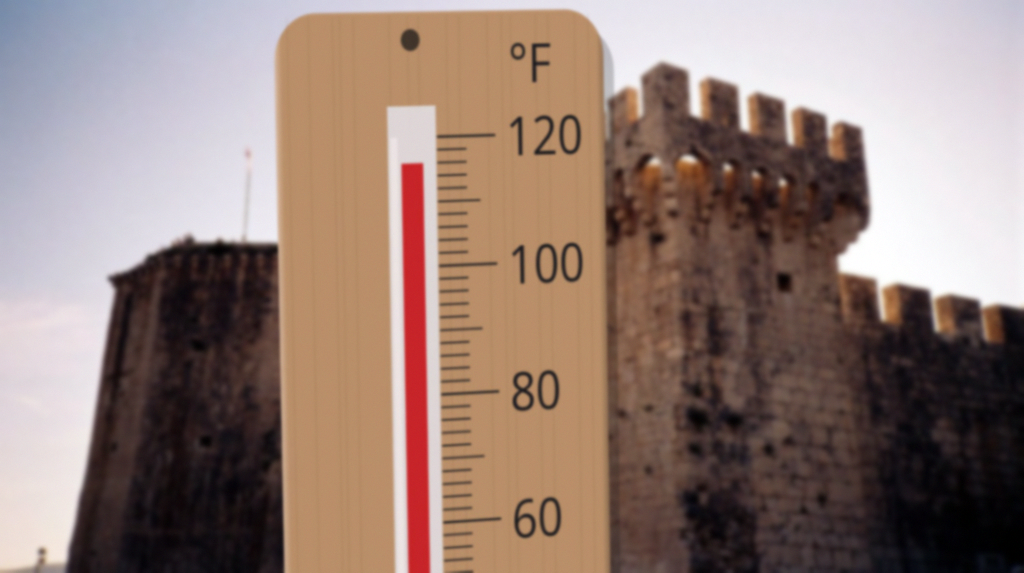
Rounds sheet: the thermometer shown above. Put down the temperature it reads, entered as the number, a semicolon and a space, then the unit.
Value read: 116; °F
